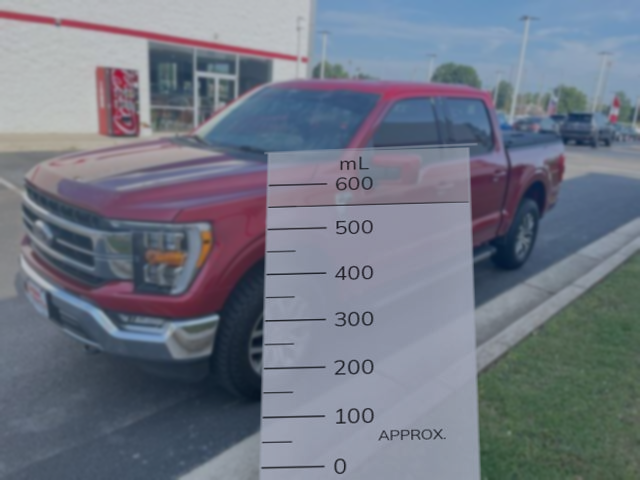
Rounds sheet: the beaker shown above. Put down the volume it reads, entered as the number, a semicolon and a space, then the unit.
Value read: 550; mL
